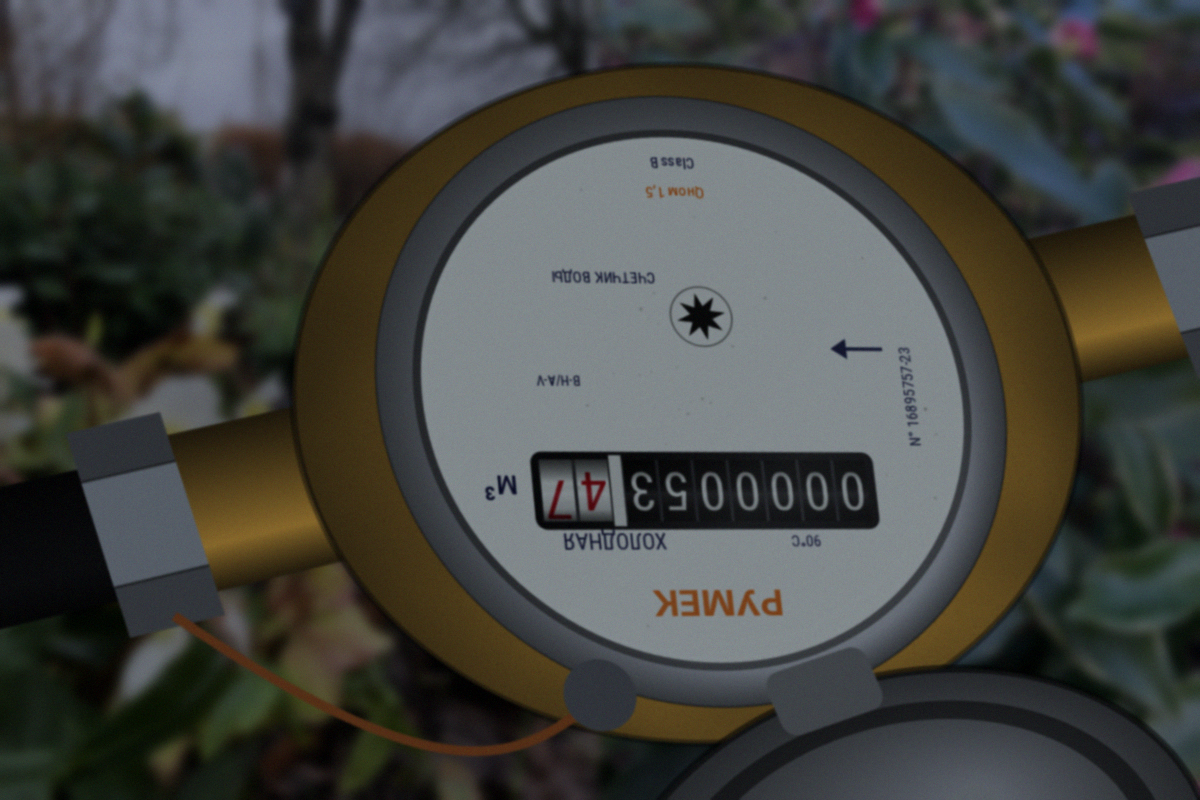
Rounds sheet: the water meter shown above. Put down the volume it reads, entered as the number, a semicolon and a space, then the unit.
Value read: 53.47; m³
